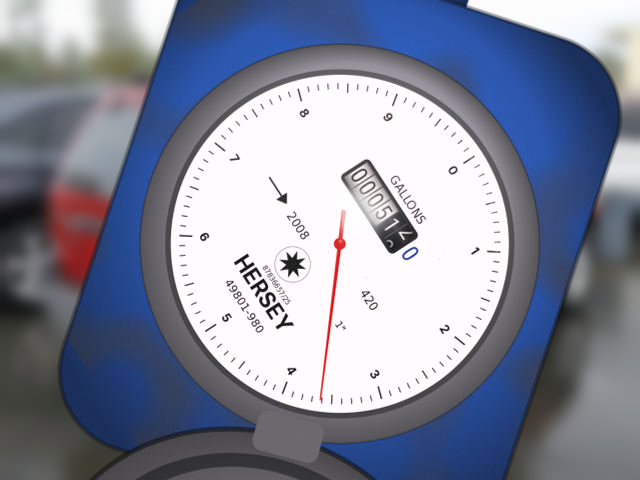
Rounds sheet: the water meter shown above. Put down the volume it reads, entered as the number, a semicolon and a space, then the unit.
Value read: 5123.6; gal
